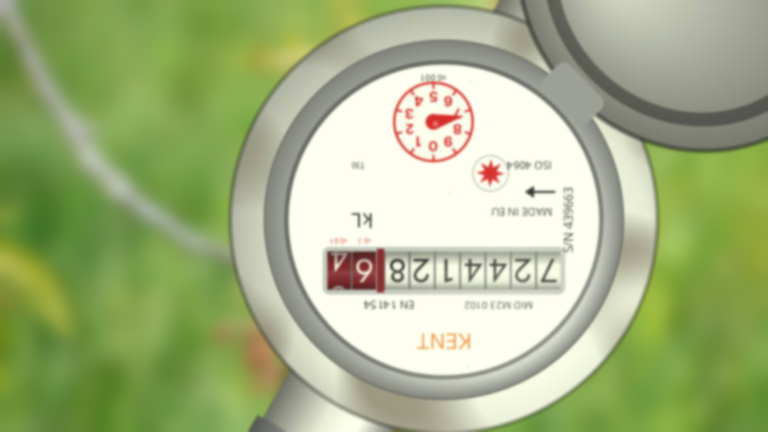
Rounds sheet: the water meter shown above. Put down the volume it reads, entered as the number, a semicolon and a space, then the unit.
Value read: 7244128.637; kL
